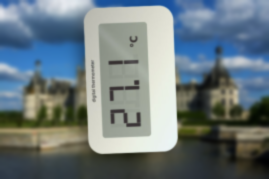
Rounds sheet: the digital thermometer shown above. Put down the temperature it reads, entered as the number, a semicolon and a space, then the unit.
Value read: 27.1; °C
